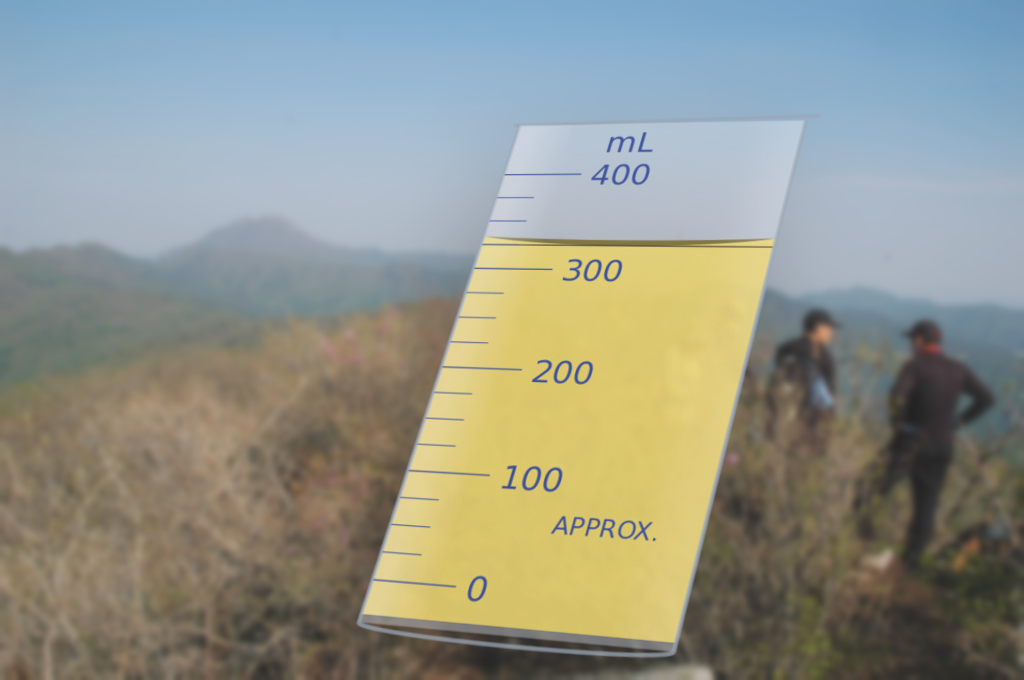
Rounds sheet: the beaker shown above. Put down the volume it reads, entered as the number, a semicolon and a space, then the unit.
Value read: 325; mL
